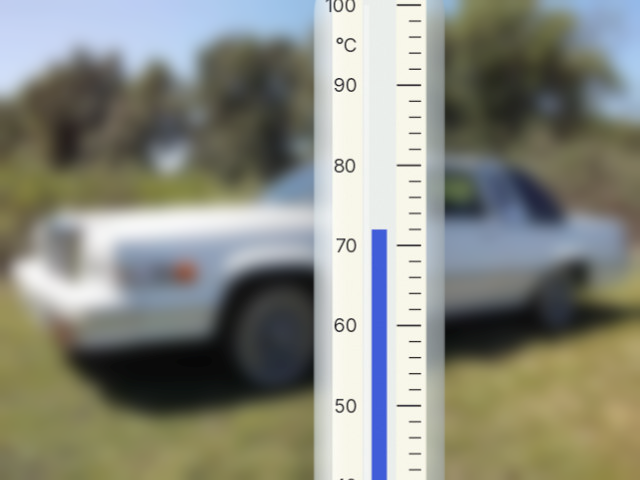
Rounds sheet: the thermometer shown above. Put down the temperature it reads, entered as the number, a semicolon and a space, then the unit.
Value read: 72; °C
